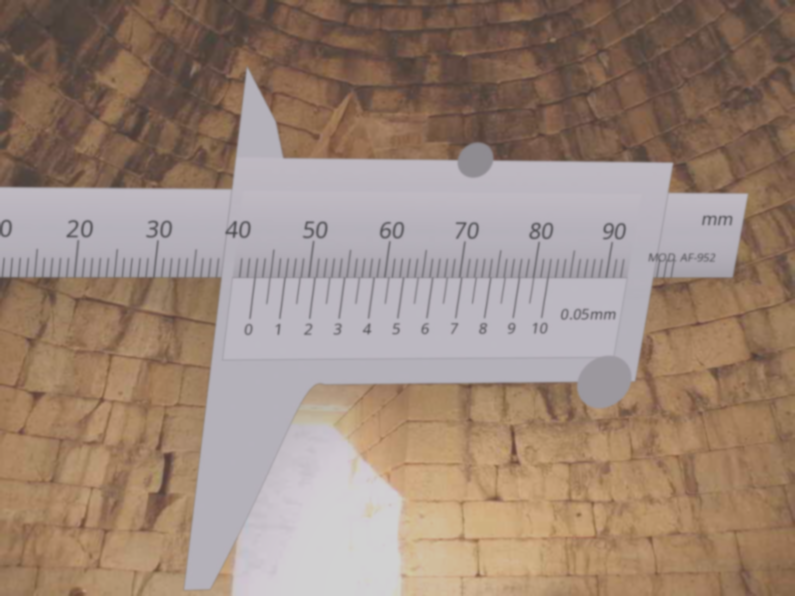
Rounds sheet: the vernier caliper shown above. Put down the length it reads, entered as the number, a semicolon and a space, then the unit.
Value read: 43.0; mm
